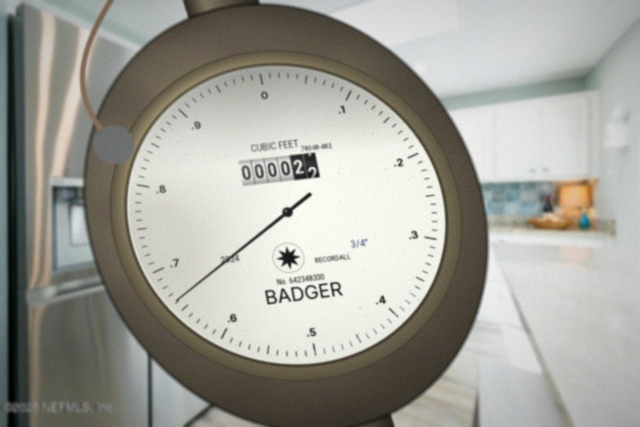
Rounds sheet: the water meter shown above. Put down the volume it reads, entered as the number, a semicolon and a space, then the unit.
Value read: 21.66; ft³
